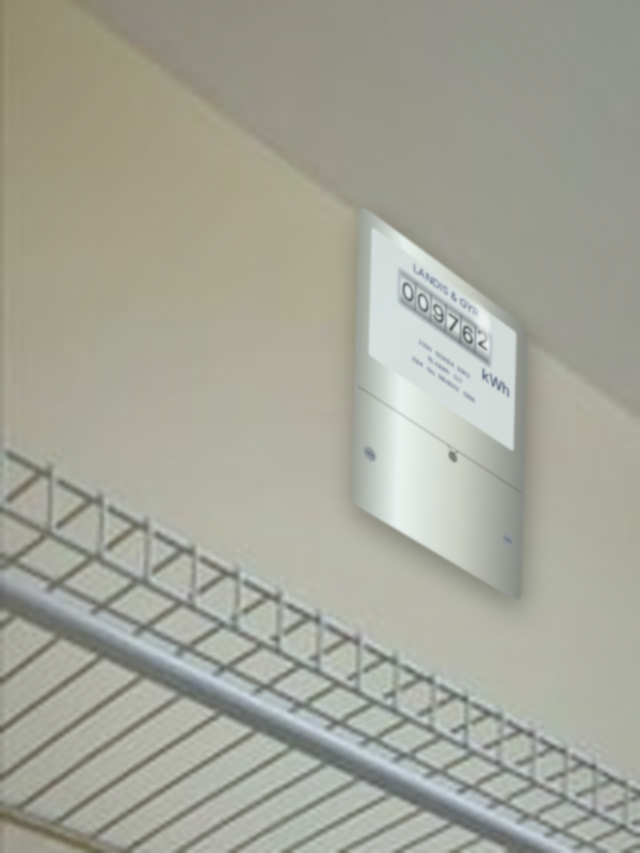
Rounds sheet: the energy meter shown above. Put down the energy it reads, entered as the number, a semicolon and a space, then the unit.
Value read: 9762; kWh
